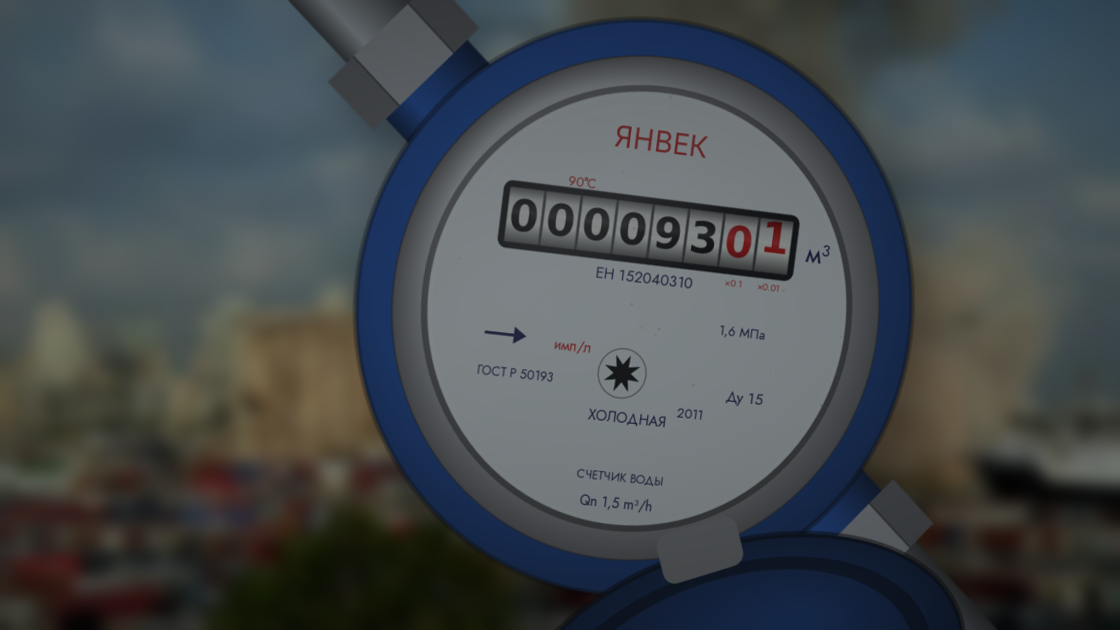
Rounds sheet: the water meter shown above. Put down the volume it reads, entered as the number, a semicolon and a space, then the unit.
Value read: 93.01; m³
